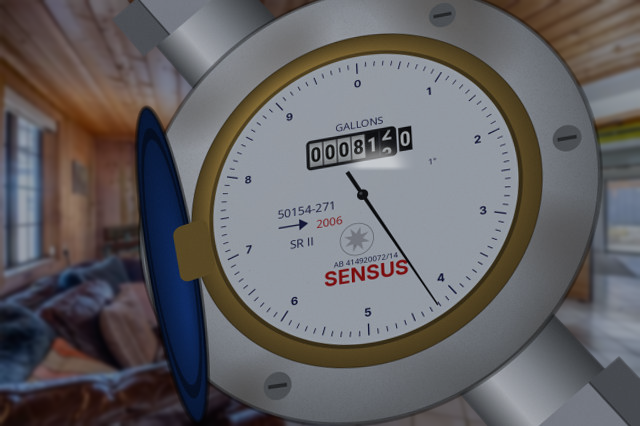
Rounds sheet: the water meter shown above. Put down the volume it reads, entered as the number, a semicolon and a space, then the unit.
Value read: 8124.2; gal
